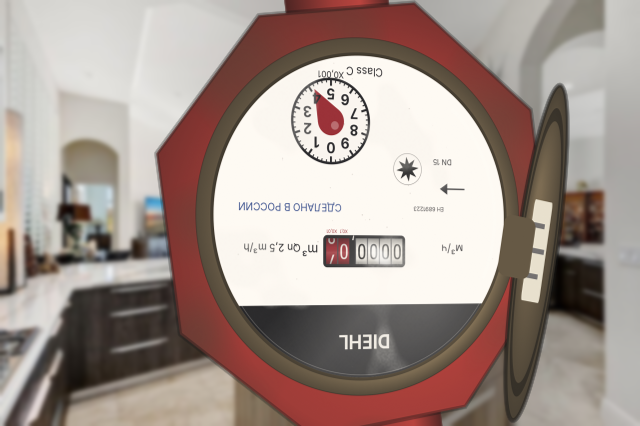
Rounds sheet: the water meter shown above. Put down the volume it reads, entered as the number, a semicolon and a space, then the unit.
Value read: 0.074; m³
